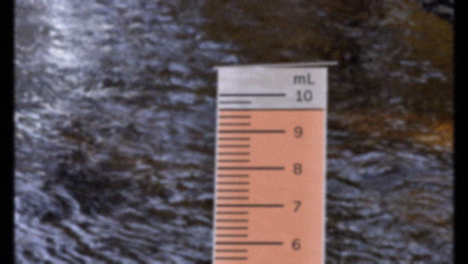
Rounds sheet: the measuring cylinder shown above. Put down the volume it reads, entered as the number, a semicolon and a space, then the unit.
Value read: 9.6; mL
